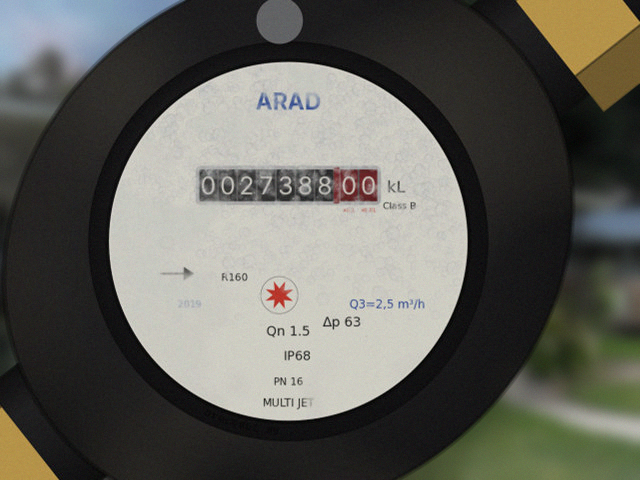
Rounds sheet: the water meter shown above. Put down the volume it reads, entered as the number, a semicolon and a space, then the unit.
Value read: 27388.00; kL
